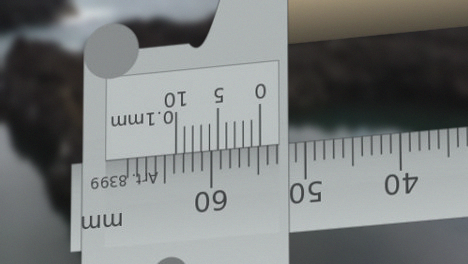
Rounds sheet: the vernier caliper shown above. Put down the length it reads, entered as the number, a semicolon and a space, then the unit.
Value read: 54.8; mm
